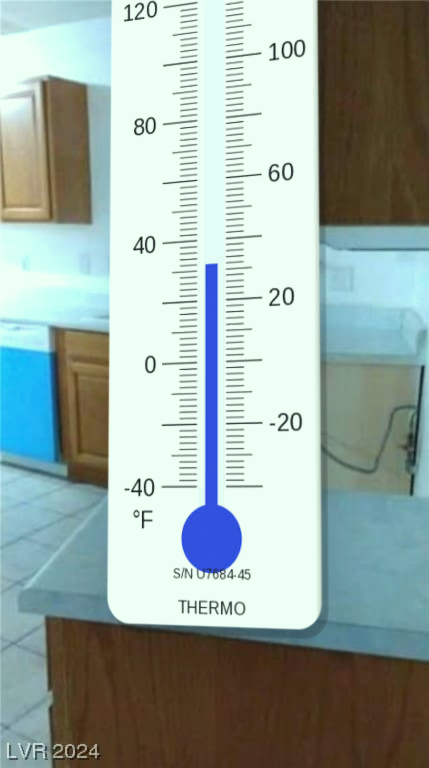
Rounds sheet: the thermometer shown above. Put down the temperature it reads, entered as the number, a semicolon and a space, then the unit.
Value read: 32; °F
